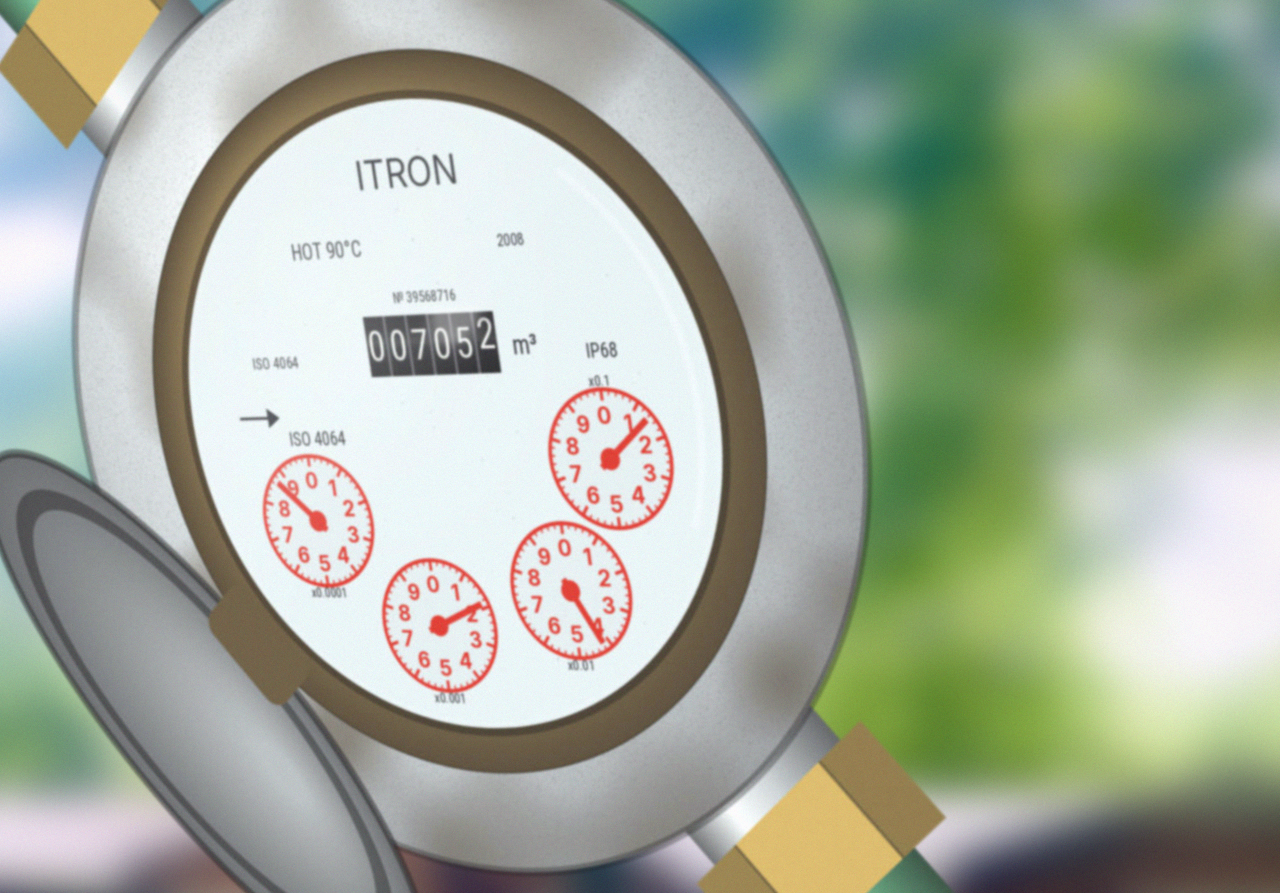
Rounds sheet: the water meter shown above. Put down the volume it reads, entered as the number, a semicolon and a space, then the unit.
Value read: 7052.1418; m³
